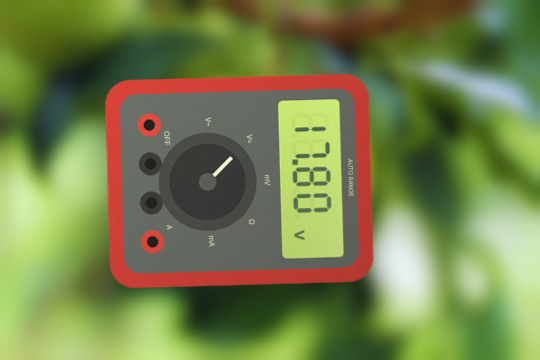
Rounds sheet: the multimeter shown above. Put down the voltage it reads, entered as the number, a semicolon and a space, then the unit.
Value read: 17.80; V
